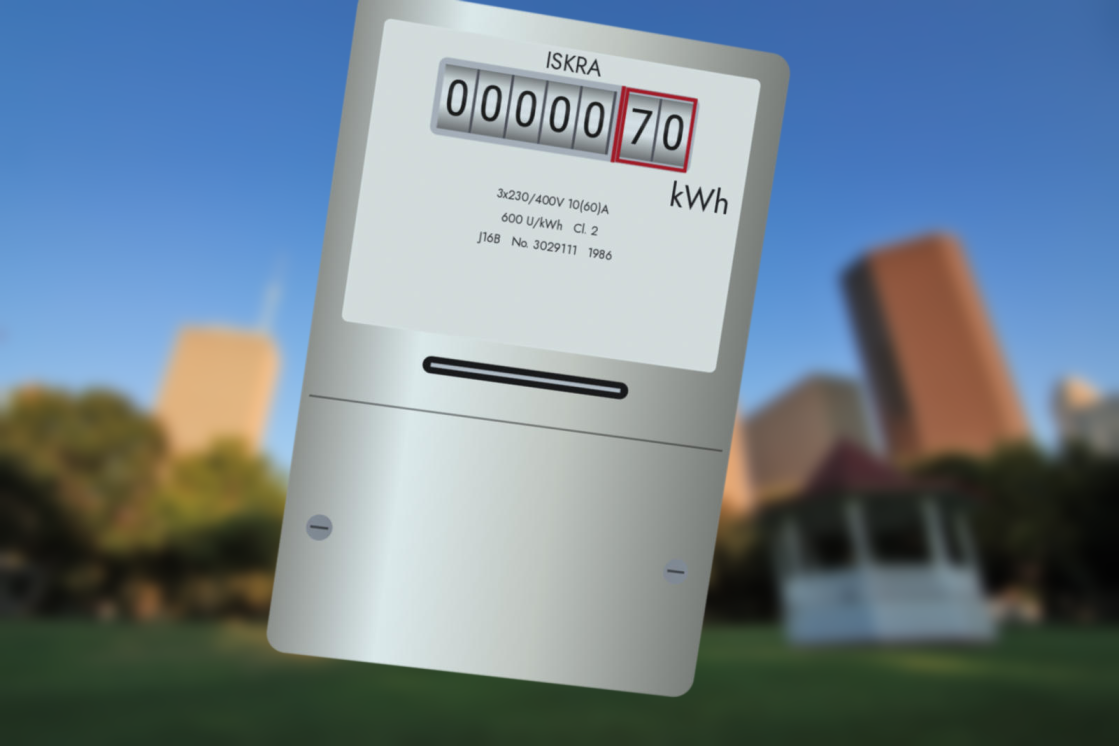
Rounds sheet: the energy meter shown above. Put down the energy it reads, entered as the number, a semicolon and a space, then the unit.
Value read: 0.70; kWh
